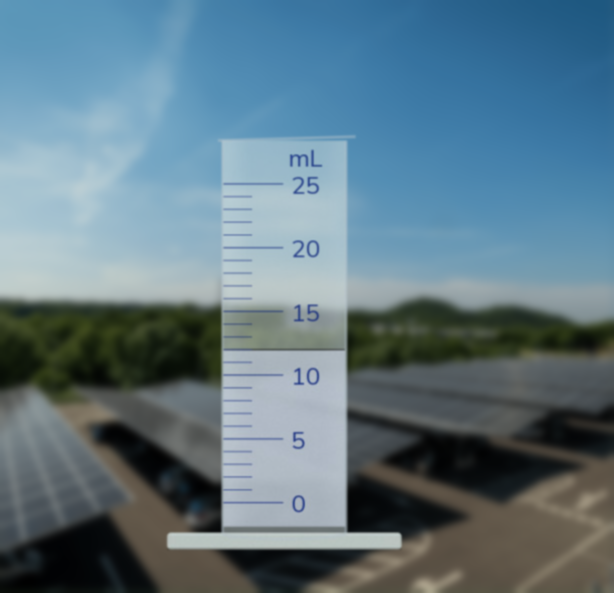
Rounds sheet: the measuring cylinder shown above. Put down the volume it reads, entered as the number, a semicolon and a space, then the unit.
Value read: 12; mL
